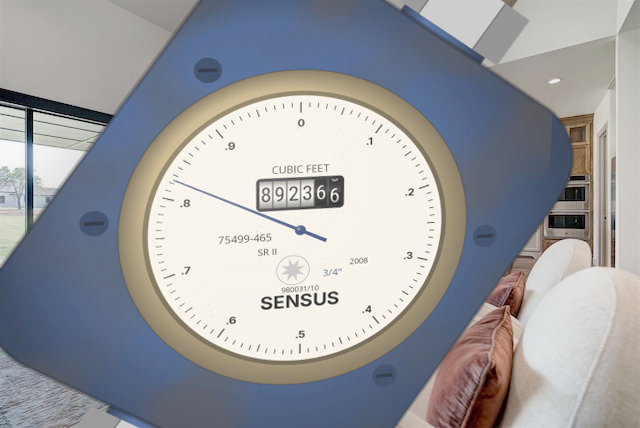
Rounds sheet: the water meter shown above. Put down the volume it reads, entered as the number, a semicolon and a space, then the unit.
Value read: 892365.82; ft³
